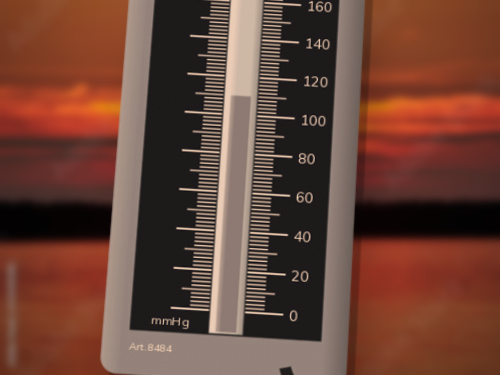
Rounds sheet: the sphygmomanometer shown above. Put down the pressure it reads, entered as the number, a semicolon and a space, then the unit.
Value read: 110; mmHg
